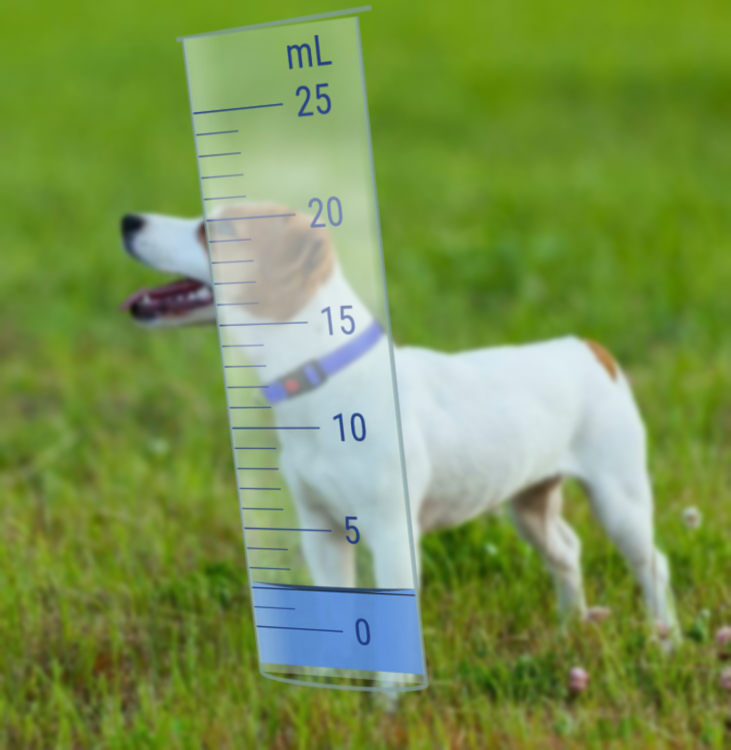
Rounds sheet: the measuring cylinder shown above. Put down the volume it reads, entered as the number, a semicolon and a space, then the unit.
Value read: 2; mL
